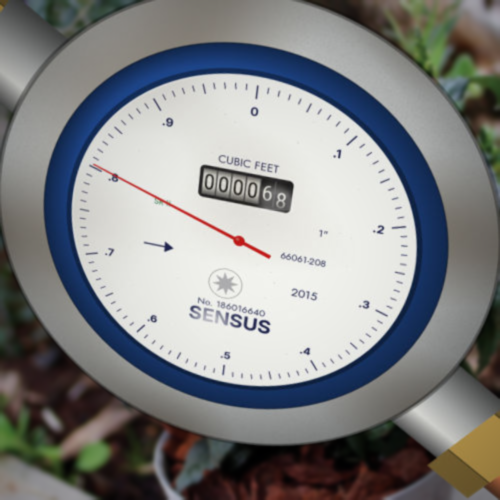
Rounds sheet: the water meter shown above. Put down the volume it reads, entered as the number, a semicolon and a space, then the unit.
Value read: 67.80; ft³
